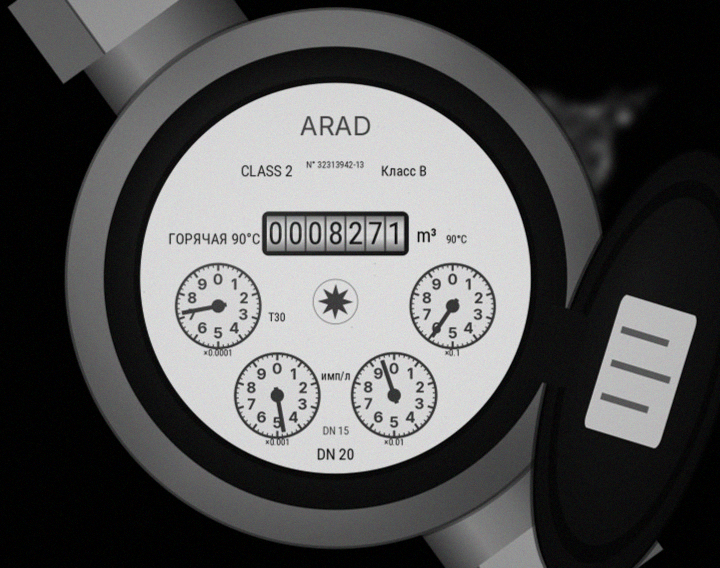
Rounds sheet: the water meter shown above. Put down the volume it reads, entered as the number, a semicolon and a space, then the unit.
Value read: 8271.5947; m³
